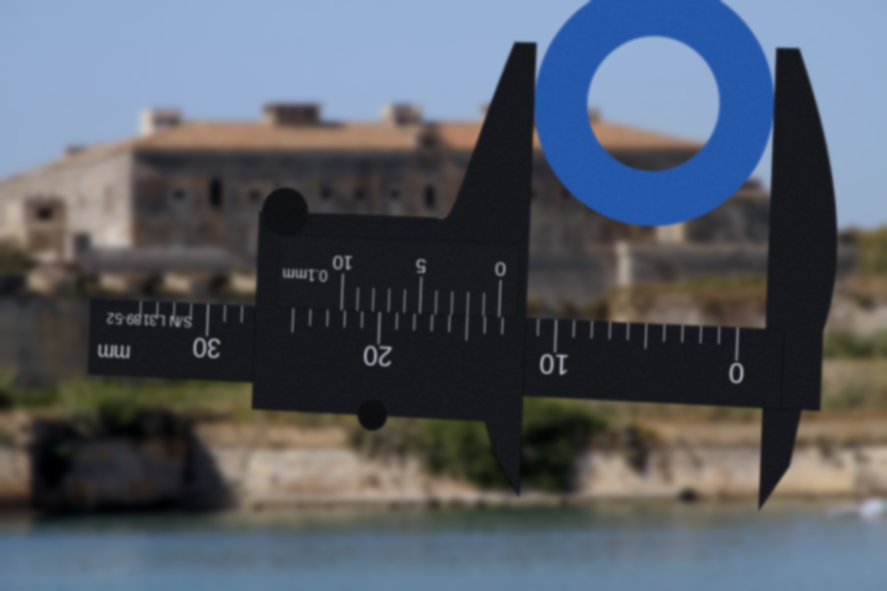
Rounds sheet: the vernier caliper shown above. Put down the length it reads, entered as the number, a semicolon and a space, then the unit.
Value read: 13.2; mm
